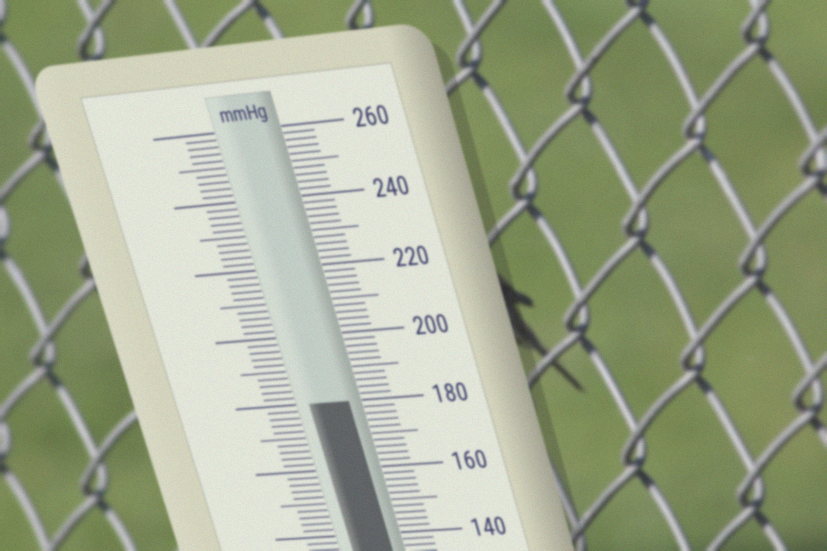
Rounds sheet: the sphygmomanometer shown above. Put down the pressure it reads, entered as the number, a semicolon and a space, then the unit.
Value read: 180; mmHg
